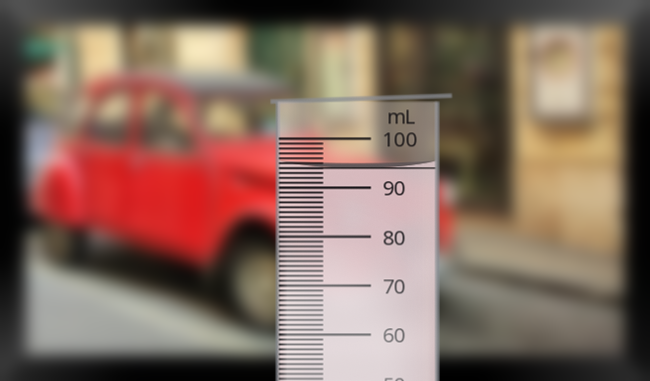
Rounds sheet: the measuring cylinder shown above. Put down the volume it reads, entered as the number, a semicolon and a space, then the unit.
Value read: 94; mL
